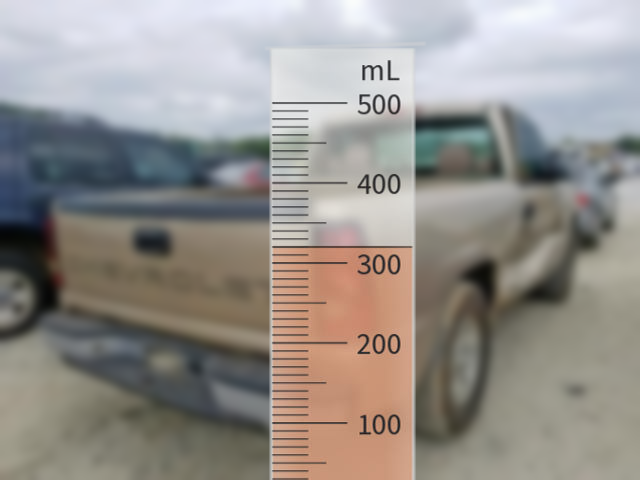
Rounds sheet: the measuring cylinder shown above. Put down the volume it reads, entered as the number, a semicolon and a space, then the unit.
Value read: 320; mL
